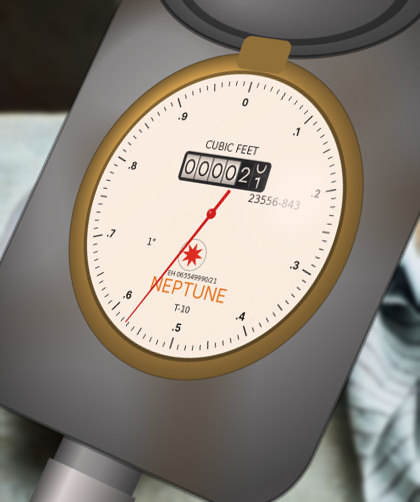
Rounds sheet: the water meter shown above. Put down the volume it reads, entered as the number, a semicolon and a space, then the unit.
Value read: 20.57; ft³
